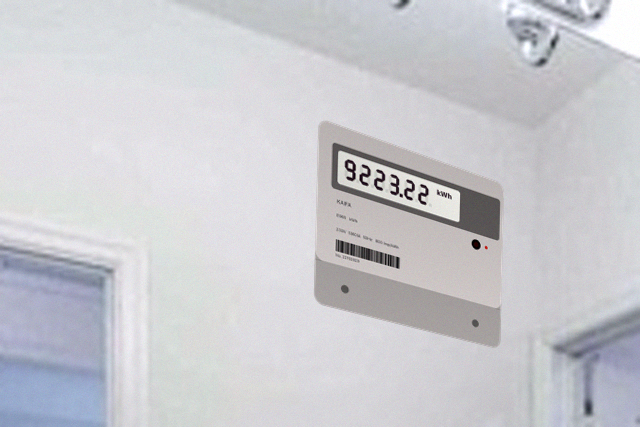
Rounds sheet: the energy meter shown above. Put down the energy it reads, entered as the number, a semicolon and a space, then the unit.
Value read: 9223.22; kWh
